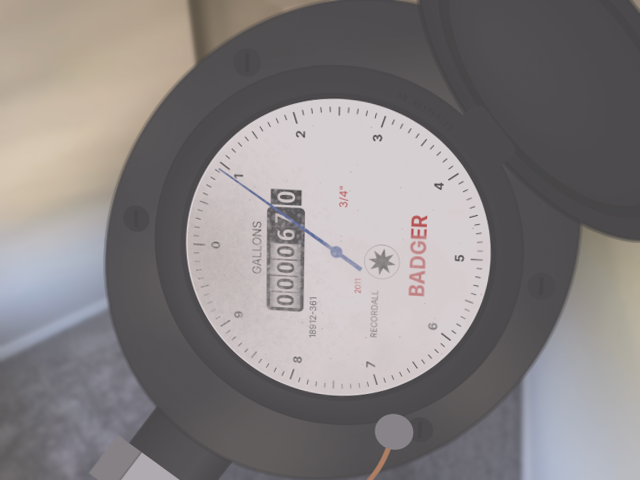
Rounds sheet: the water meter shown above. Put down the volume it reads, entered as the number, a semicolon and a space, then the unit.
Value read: 670.9; gal
